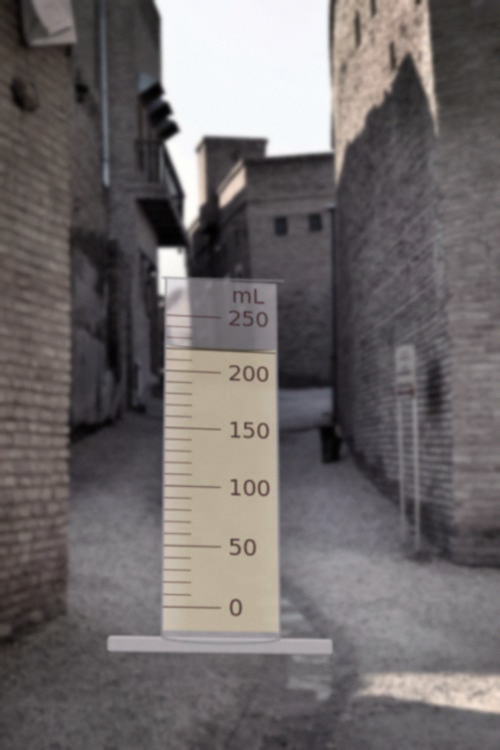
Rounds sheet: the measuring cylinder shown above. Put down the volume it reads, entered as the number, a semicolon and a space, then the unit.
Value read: 220; mL
